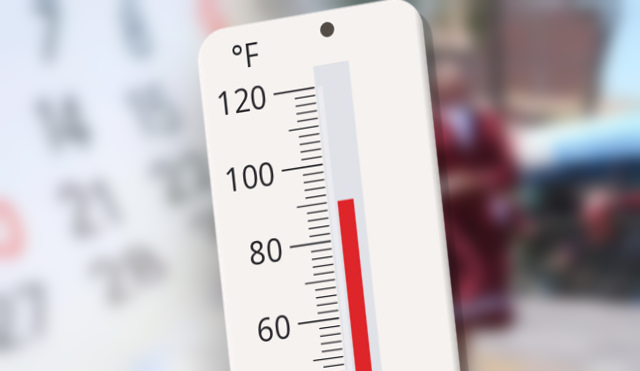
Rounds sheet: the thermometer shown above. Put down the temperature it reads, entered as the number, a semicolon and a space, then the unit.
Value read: 90; °F
